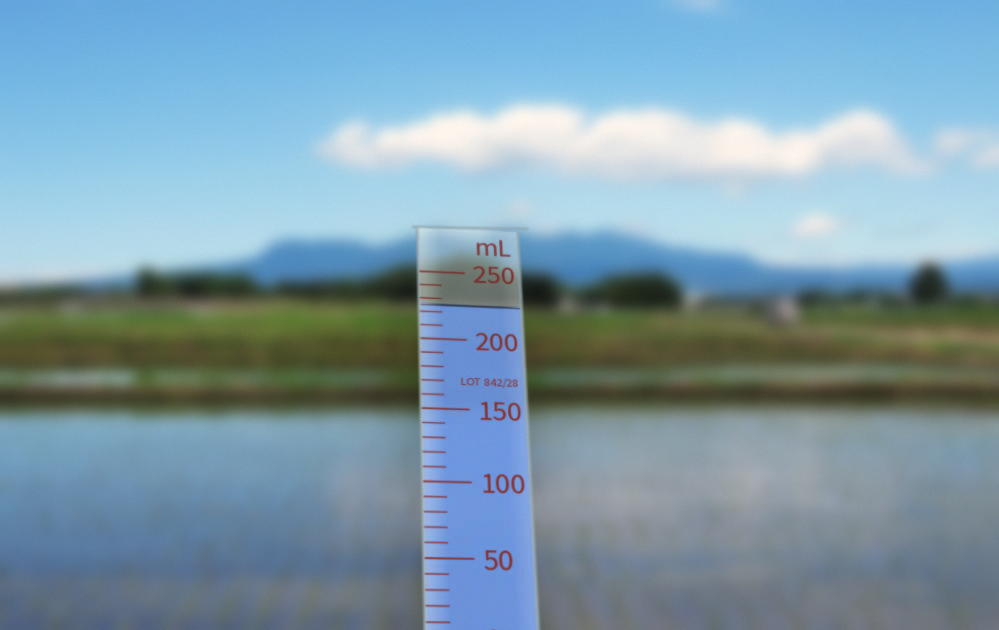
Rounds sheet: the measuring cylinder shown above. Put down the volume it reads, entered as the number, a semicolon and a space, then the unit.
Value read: 225; mL
